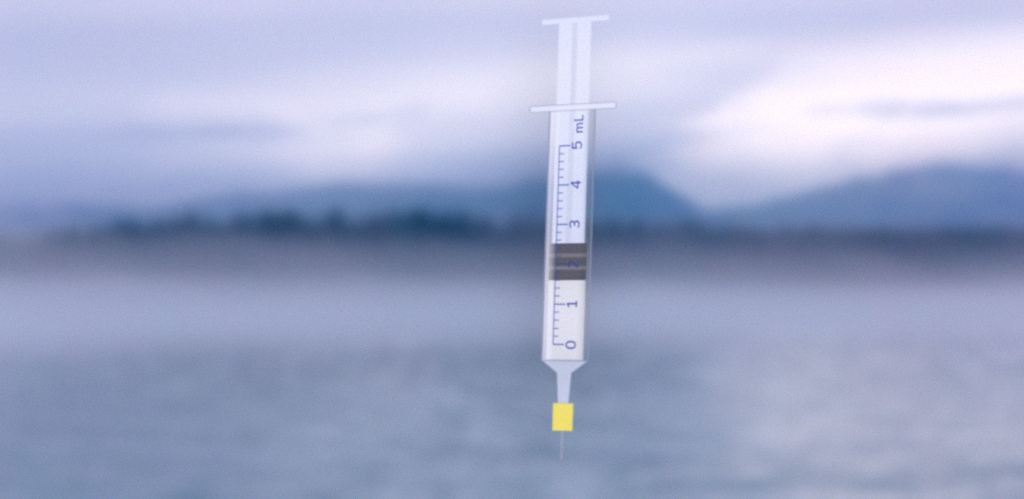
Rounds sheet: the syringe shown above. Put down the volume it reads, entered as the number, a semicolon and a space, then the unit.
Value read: 1.6; mL
